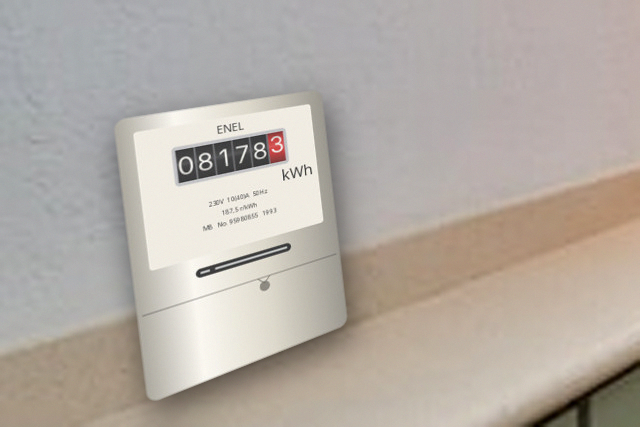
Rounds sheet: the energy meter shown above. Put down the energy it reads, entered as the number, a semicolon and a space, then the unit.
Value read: 8178.3; kWh
